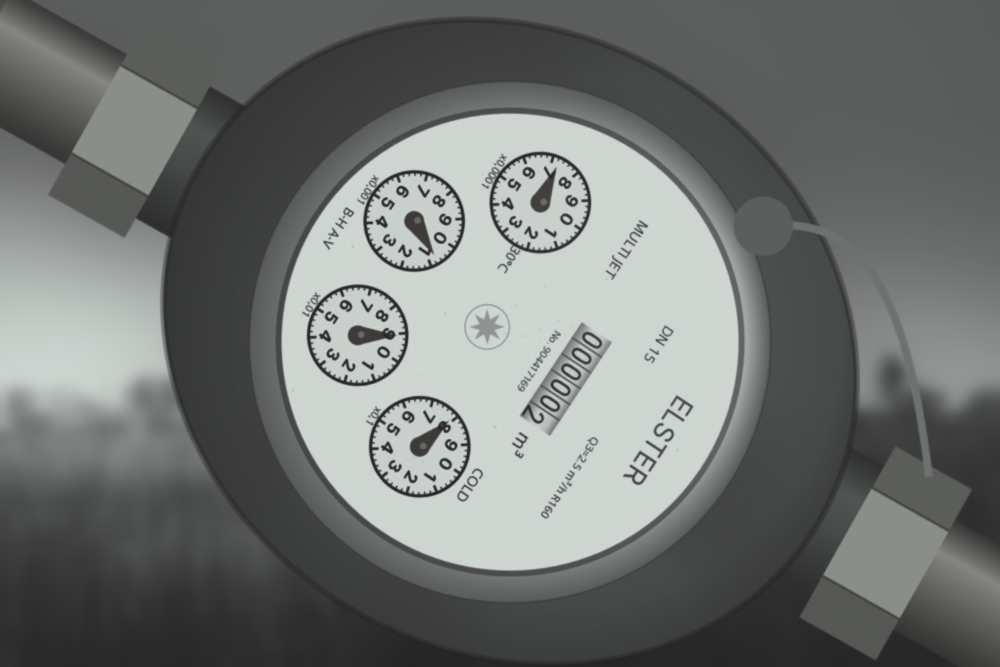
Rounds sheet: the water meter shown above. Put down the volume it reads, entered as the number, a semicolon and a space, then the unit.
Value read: 1.7907; m³
